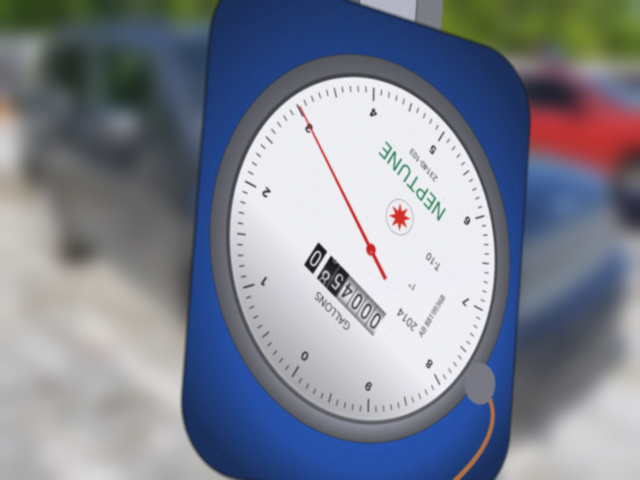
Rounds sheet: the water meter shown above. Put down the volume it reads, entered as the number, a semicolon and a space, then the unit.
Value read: 4583.0; gal
